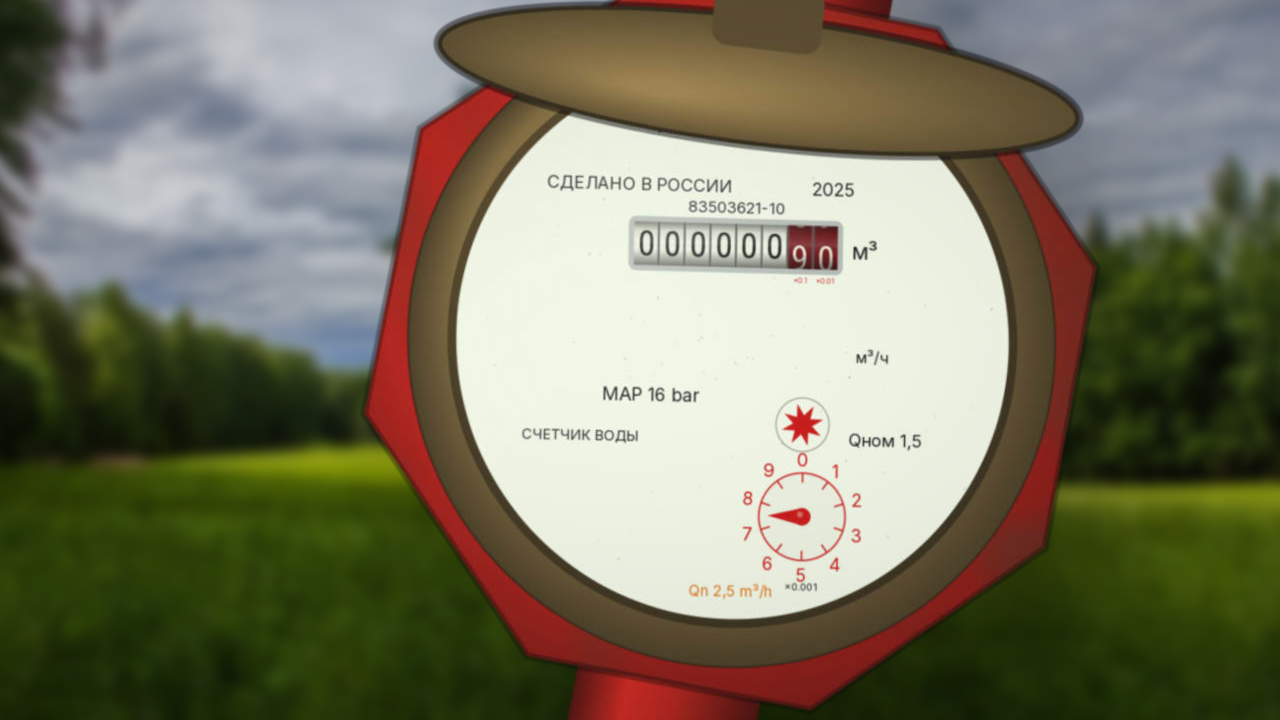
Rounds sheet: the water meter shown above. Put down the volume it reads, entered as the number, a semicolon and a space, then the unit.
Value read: 0.897; m³
